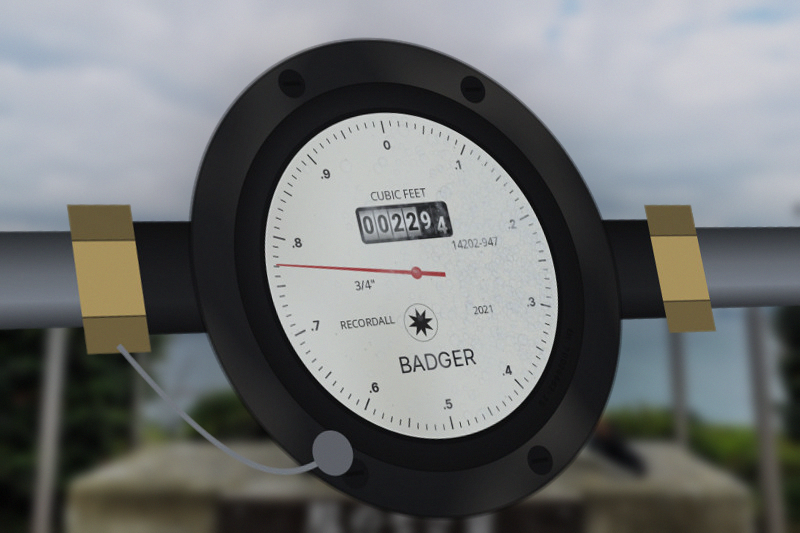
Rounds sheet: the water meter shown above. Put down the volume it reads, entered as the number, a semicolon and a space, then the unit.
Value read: 2293.77; ft³
